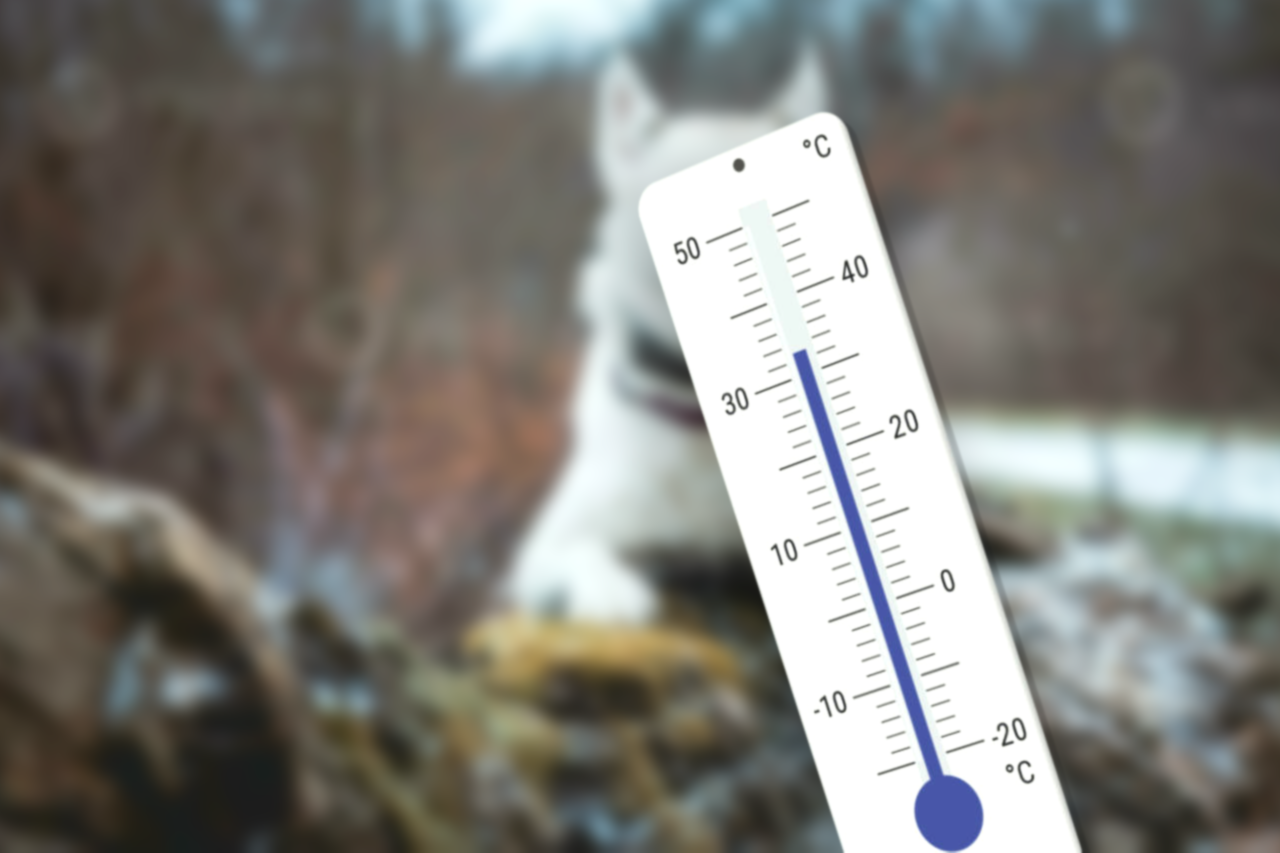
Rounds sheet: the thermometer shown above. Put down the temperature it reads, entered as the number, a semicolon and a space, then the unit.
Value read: 33; °C
